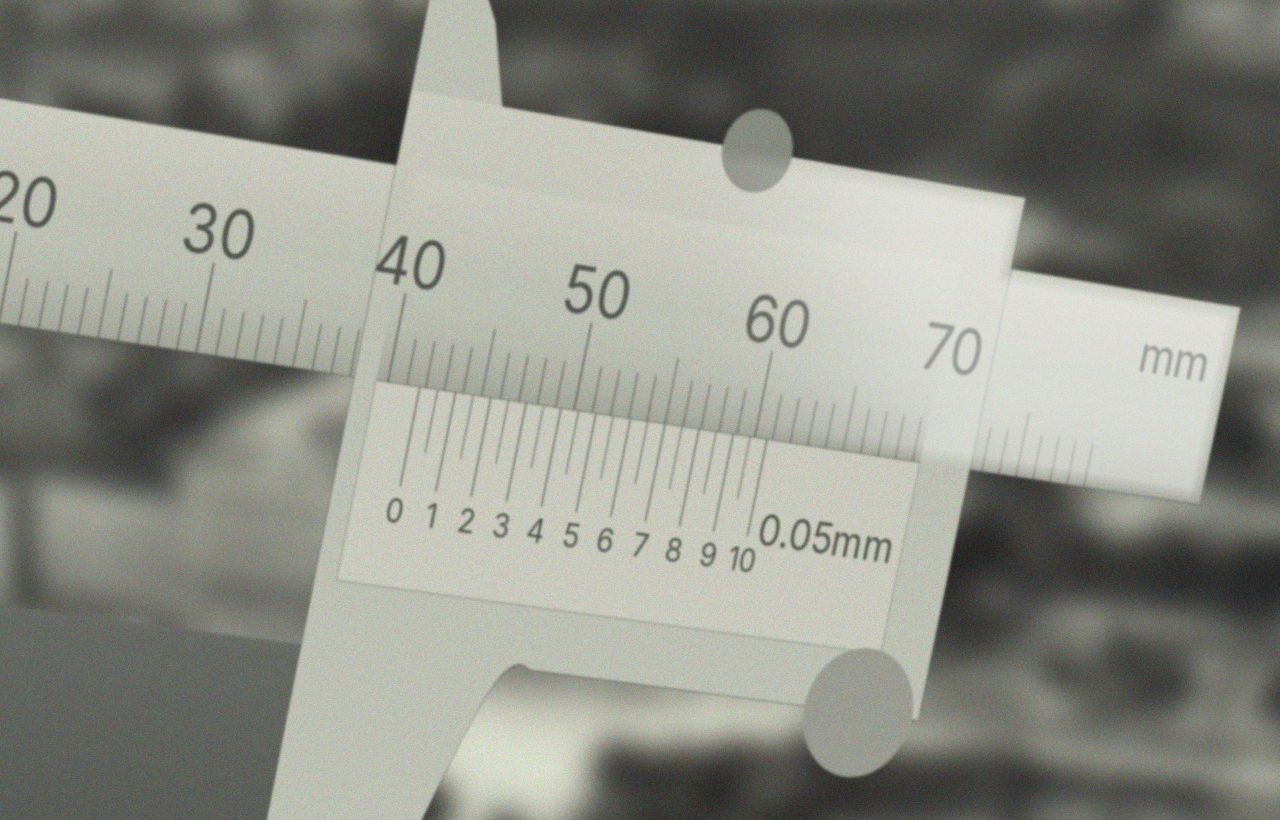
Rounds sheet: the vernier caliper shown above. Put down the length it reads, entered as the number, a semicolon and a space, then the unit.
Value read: 41.7; mm
